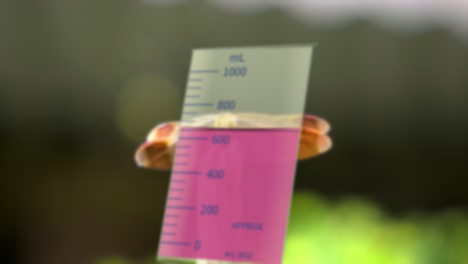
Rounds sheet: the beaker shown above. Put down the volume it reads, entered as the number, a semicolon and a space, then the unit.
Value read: 650; mL
